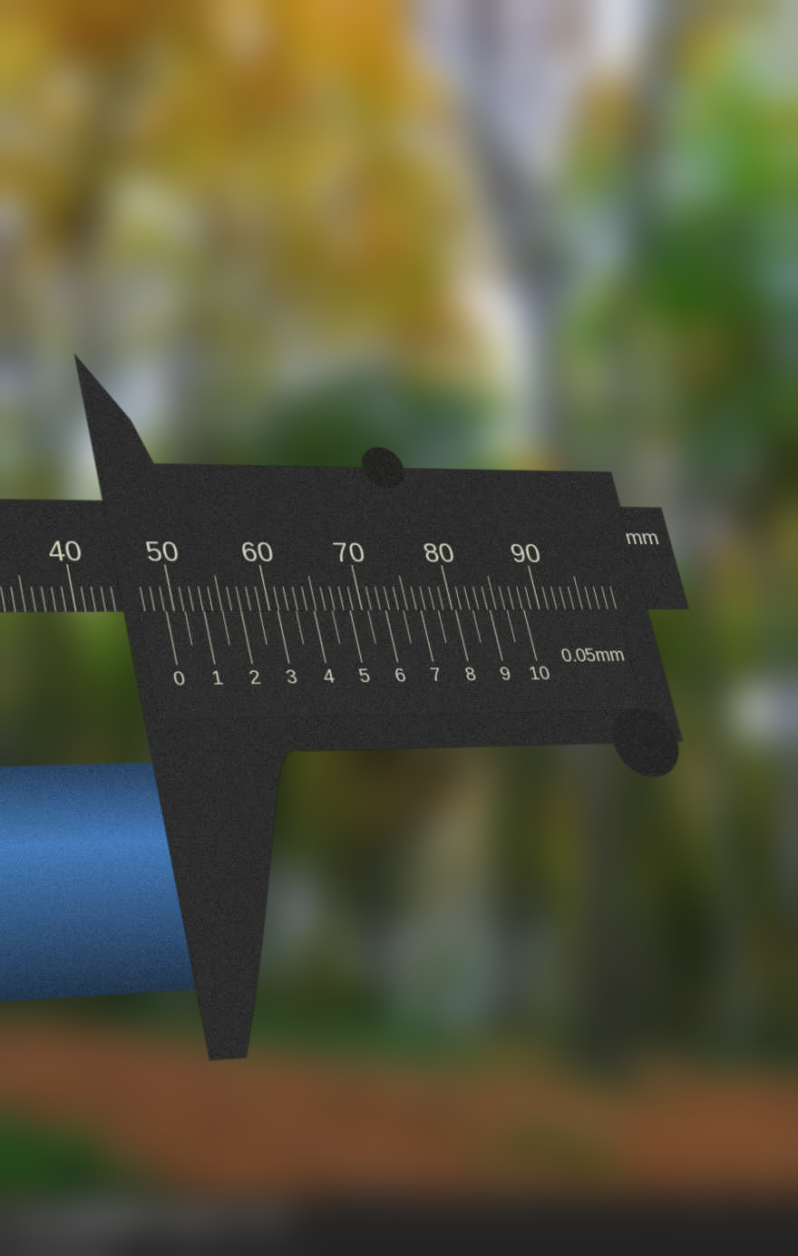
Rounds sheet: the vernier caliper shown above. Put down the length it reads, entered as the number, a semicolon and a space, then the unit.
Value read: 49.2; mm
